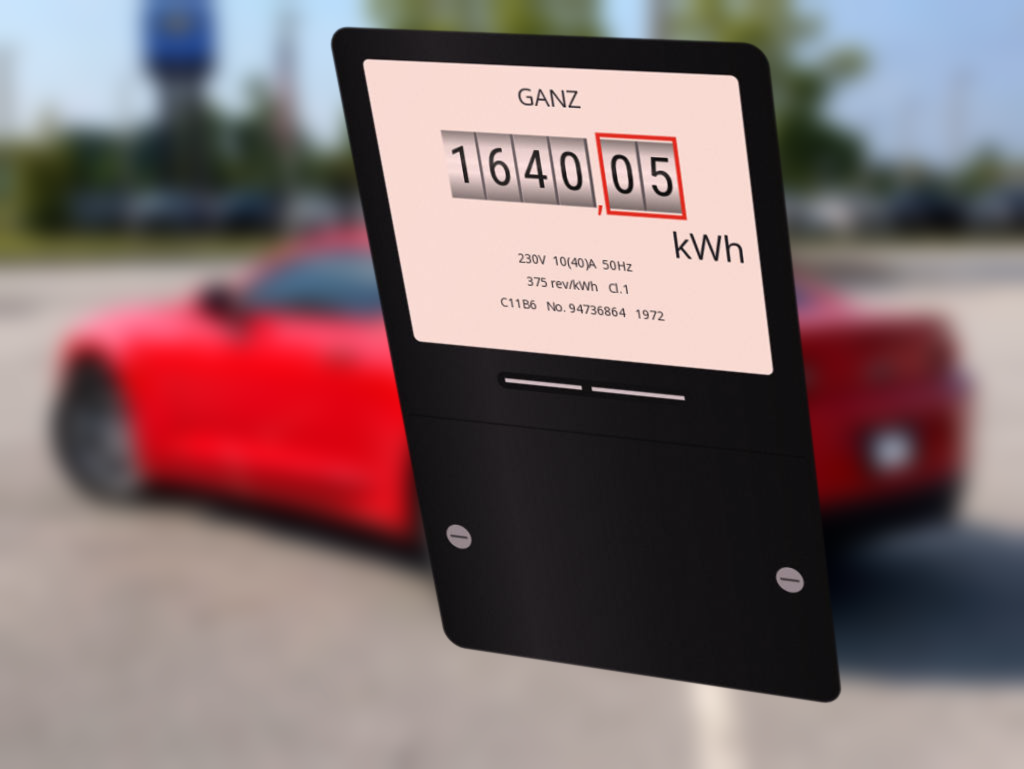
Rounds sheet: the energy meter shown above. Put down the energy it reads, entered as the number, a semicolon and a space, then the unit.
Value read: 1640.05; kWh
